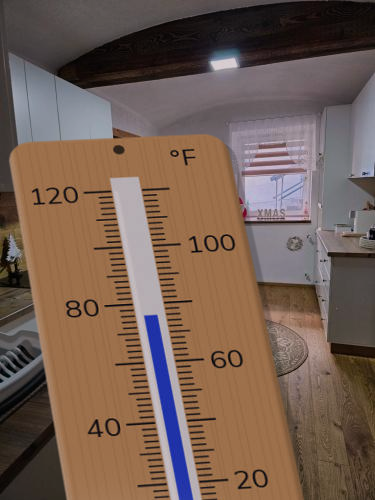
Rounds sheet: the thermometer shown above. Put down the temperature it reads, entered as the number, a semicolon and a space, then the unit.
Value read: 76; °F
